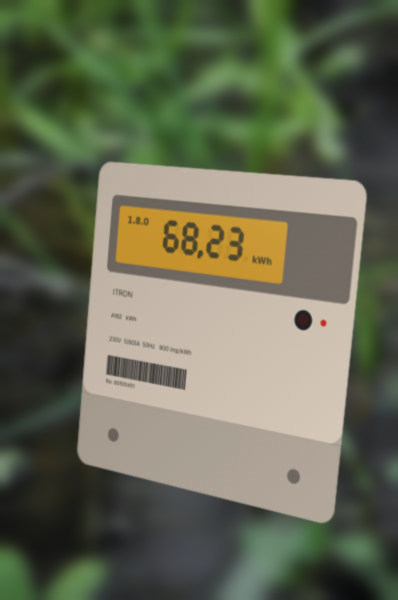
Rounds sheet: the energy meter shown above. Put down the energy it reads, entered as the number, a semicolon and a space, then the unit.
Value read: 68.23; kWh
